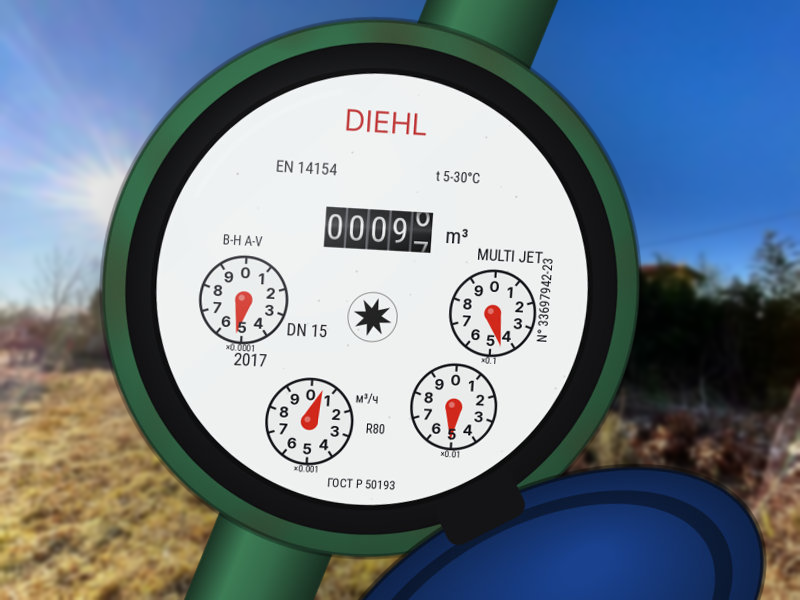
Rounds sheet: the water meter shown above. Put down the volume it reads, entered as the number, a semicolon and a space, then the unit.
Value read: 96.4505; m³
